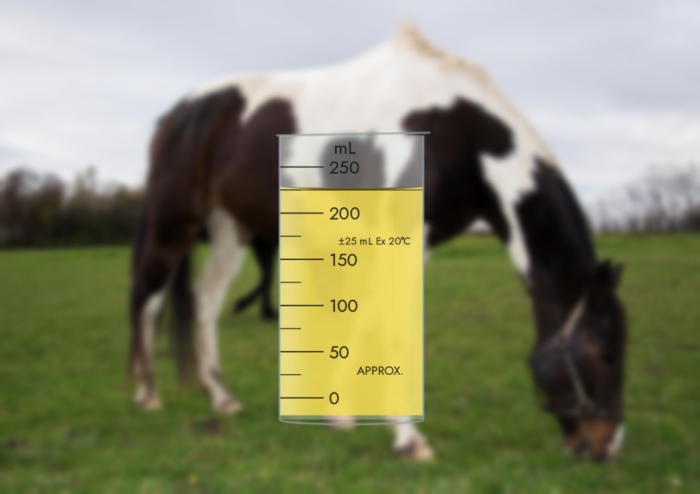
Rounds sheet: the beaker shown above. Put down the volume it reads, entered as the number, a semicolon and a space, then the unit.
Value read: 225; mL
